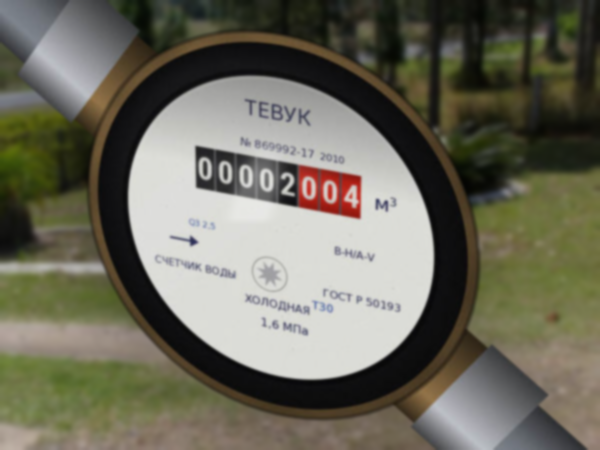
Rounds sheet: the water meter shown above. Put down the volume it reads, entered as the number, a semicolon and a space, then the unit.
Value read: 2.004; m³
